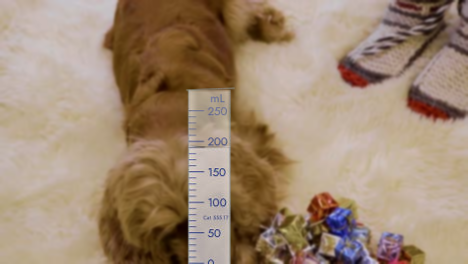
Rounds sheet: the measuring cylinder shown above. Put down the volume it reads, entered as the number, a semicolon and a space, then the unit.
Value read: 190; mL
